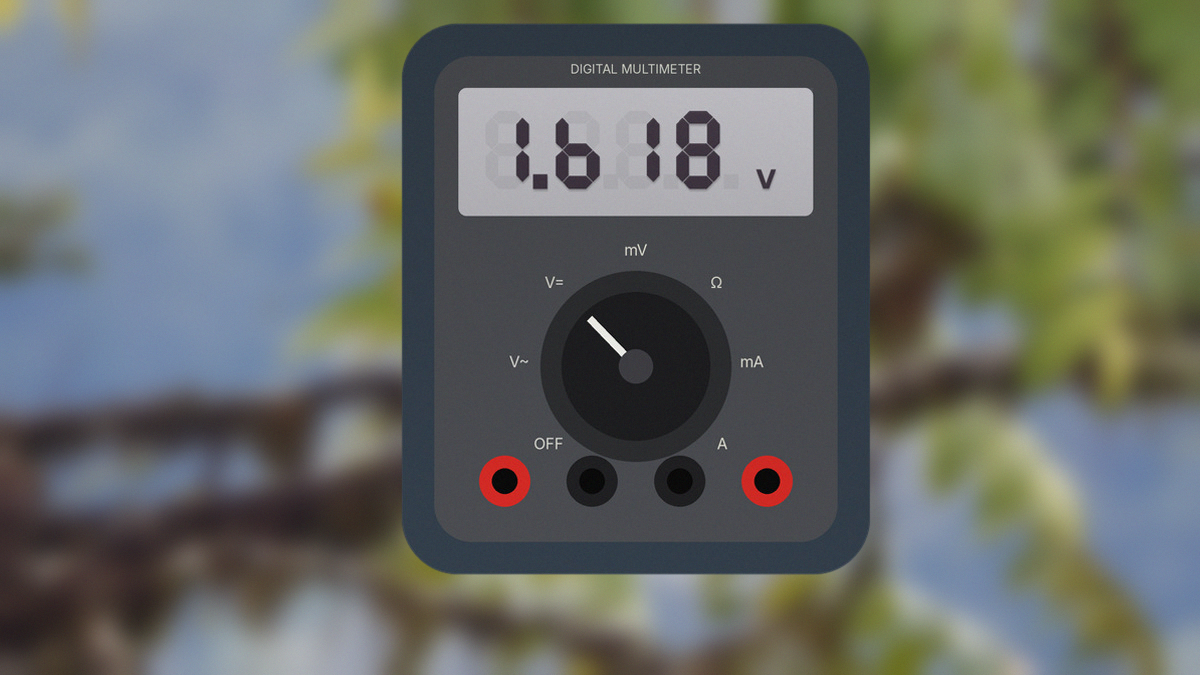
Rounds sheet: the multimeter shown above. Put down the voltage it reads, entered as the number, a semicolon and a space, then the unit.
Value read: 1.618; V
